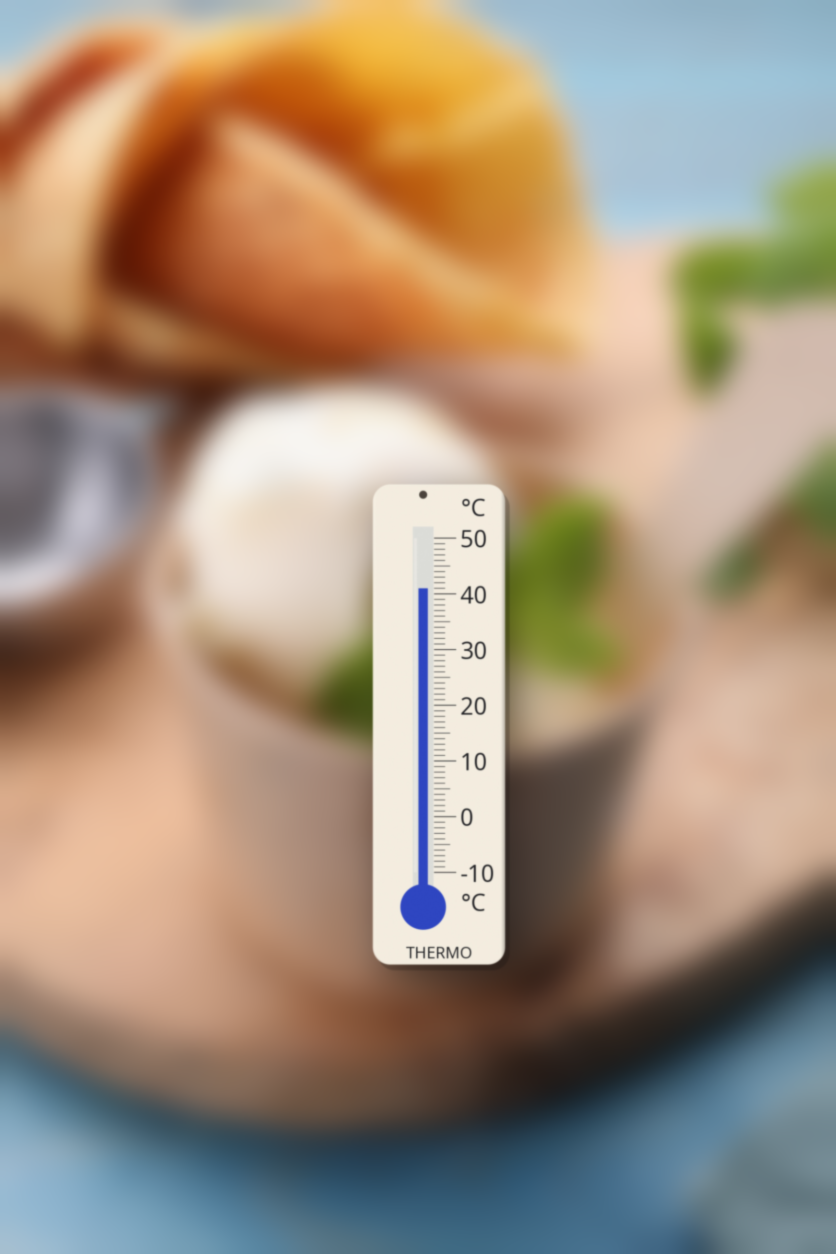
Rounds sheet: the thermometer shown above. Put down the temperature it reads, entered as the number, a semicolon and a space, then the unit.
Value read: 41; °C
